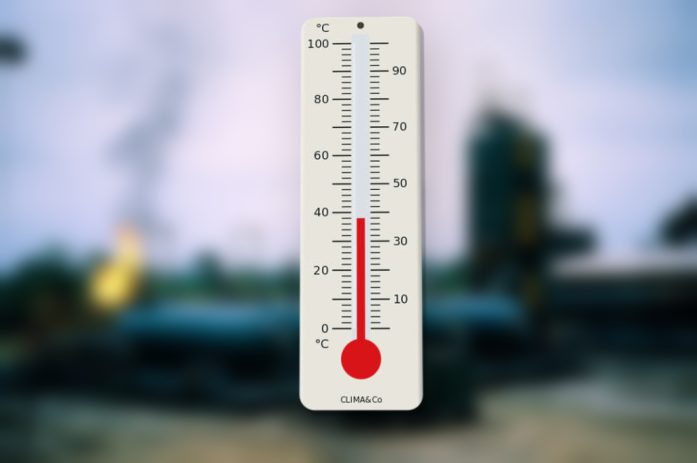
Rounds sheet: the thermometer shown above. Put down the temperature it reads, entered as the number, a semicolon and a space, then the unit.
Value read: 38; °C
